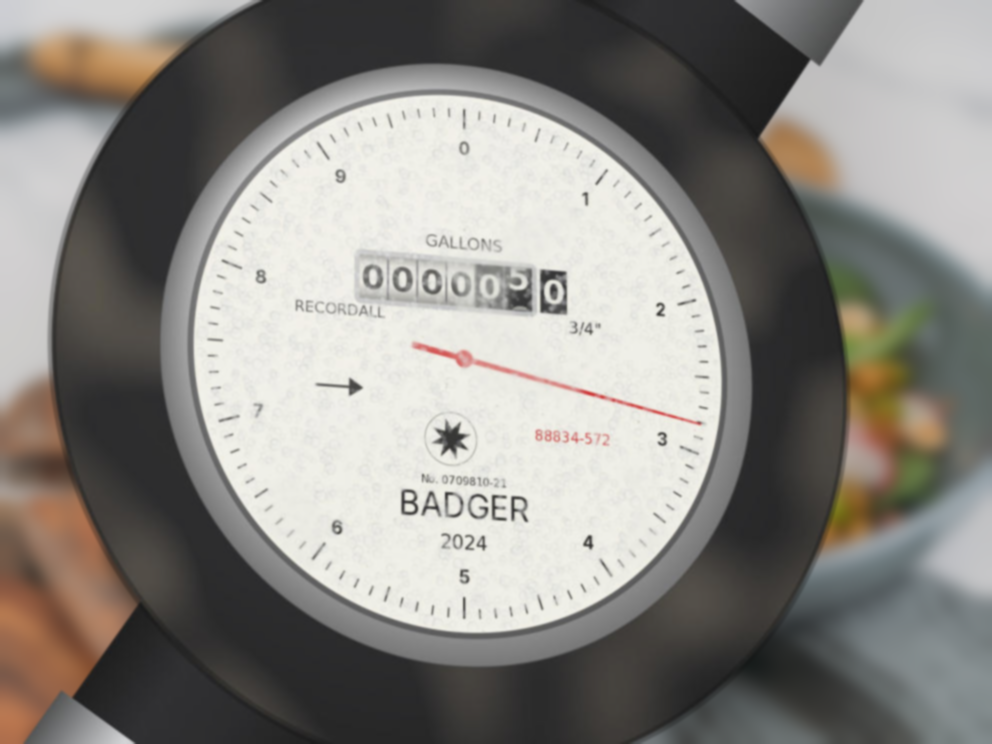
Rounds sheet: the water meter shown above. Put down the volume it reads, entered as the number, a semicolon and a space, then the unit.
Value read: 52.8; gal
